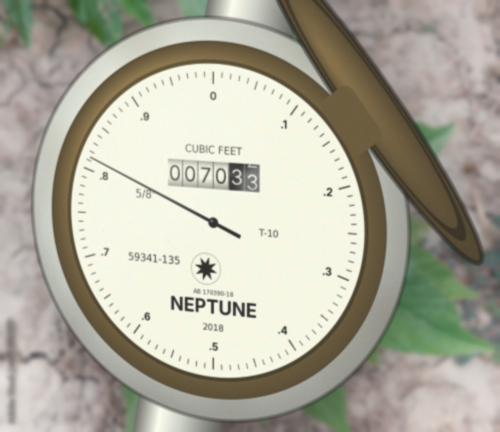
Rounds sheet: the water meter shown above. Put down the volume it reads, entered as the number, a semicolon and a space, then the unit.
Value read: 7032.81; ft³
